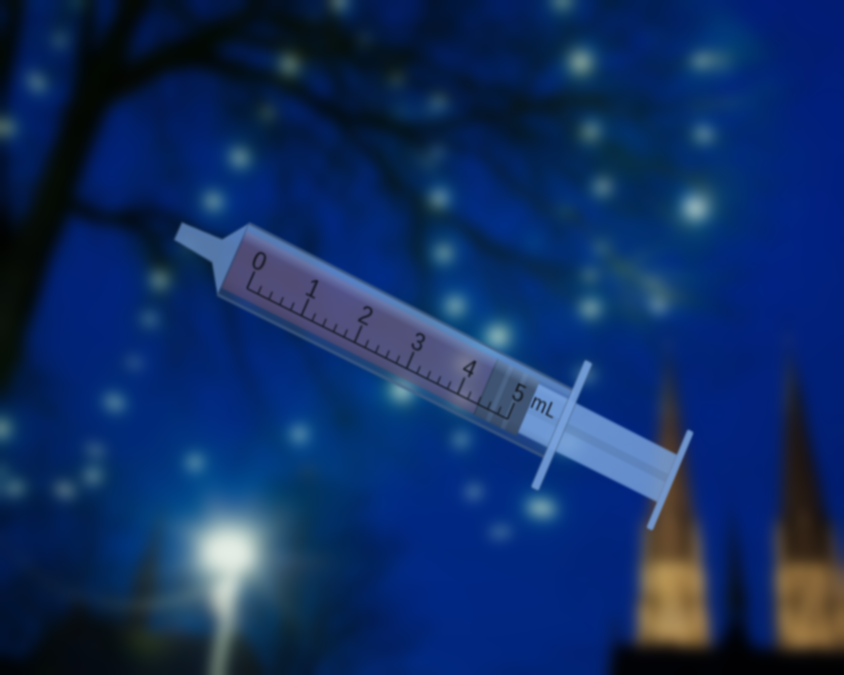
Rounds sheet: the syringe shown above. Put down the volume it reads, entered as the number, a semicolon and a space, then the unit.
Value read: 4.4; mL
